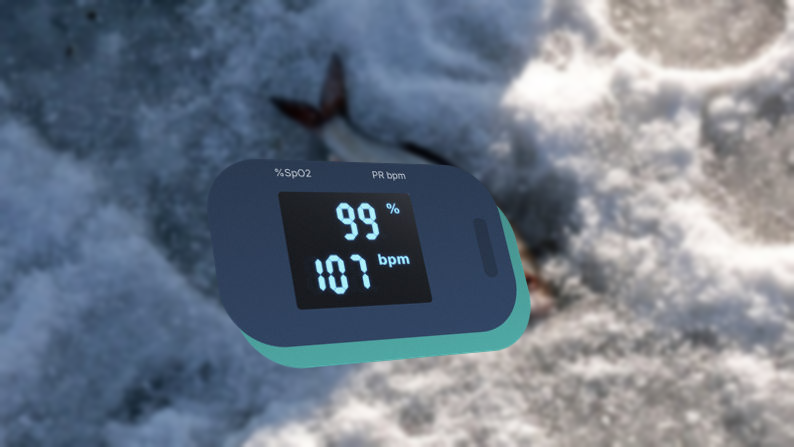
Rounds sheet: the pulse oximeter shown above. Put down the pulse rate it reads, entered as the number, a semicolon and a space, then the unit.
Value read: 107; bpm
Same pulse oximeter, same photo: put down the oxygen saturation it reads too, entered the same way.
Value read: 99; %
